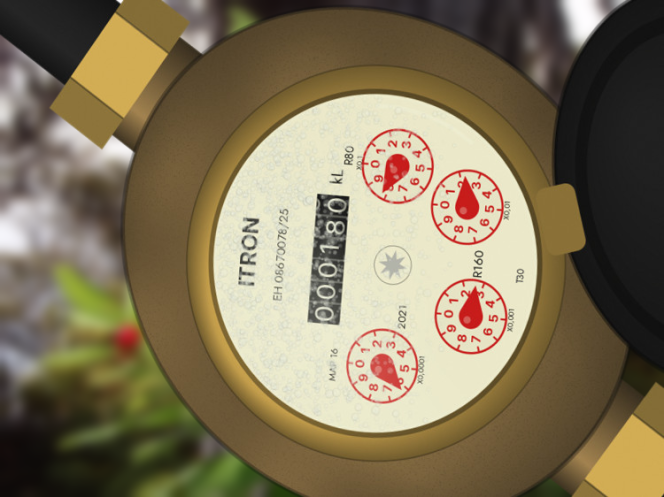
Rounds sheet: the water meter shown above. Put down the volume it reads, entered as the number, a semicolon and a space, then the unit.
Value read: 179.8226; kL
